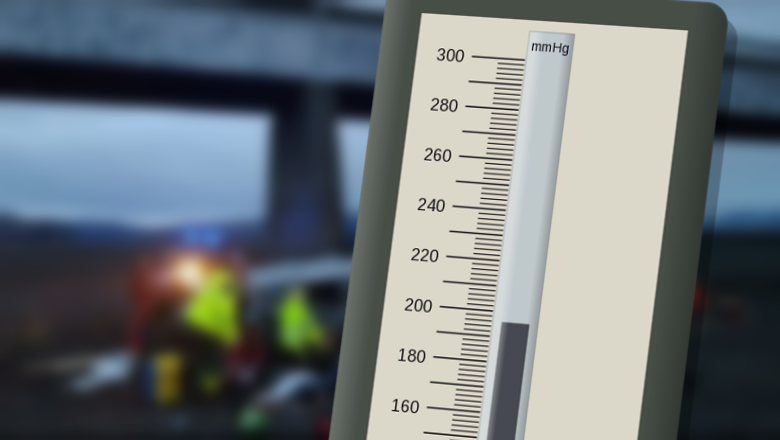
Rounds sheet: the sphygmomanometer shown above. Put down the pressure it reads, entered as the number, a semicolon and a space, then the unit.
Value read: 196; mmHg
